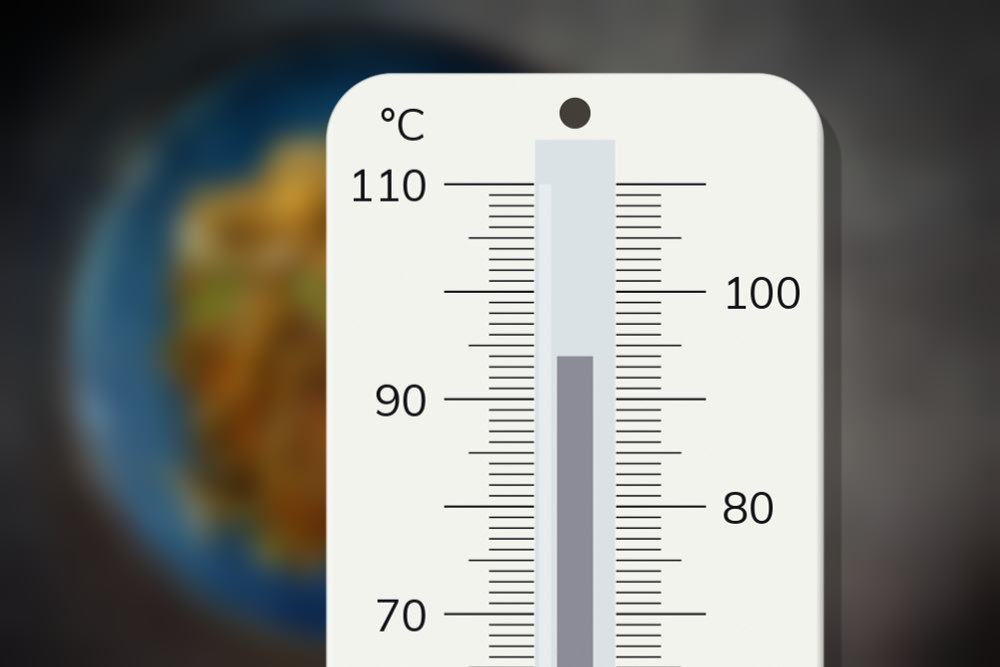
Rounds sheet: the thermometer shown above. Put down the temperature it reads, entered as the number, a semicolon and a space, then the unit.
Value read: 94; °C
